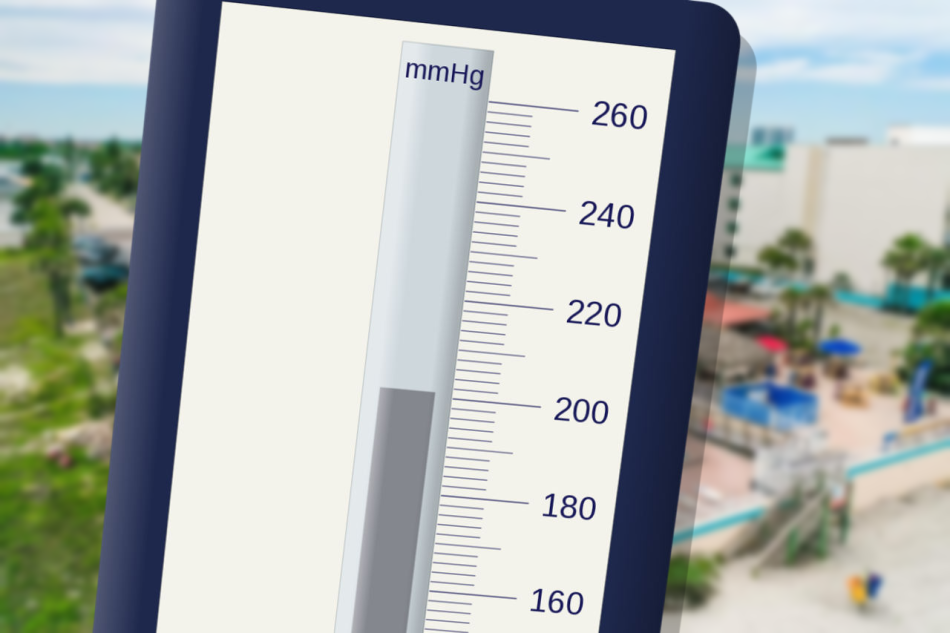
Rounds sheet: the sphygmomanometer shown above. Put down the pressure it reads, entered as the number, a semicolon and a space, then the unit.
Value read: 201; mmHg
